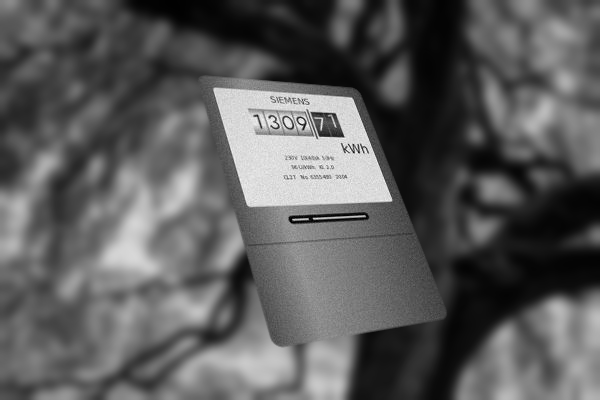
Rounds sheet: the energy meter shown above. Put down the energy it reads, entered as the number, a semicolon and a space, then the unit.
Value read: 1309.71; kWh
